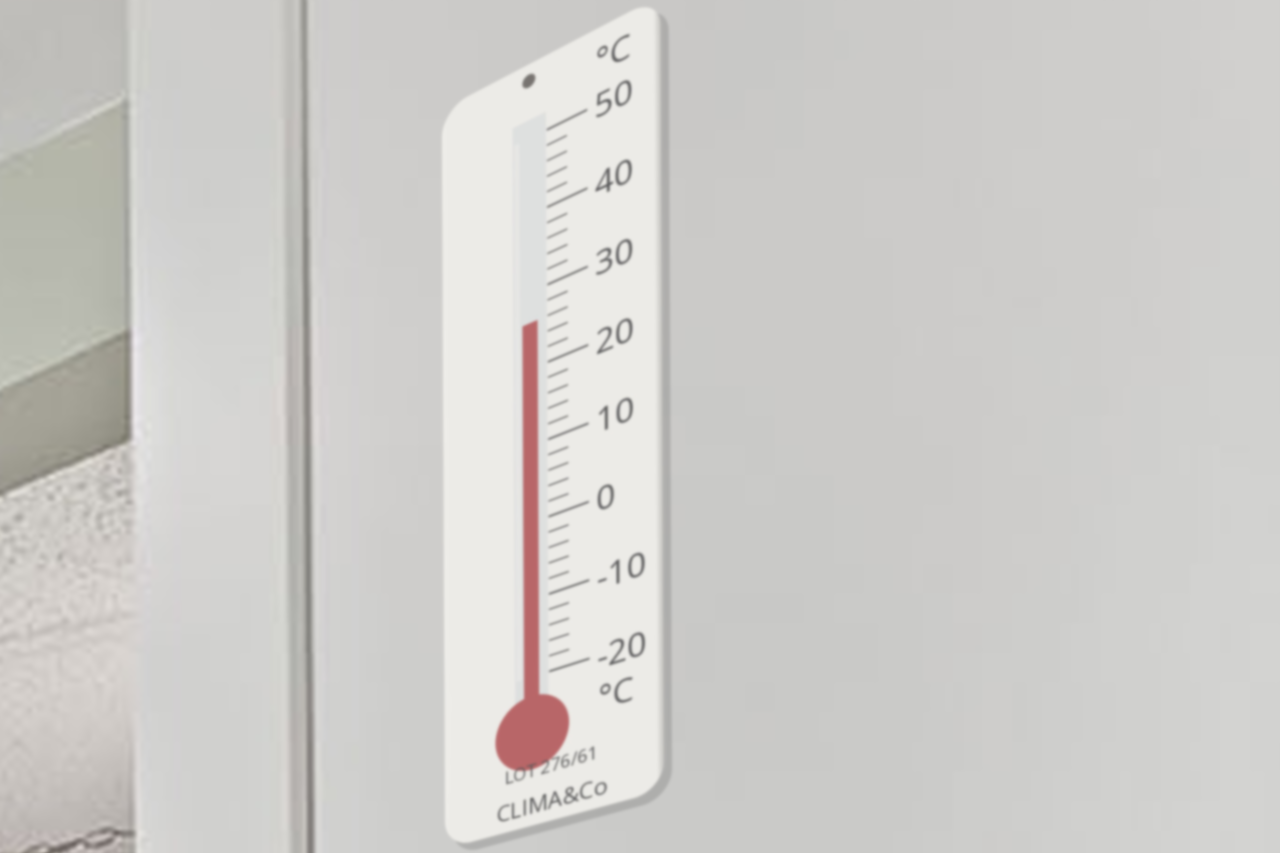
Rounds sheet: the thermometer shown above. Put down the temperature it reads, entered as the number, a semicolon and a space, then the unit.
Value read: 26; °C
